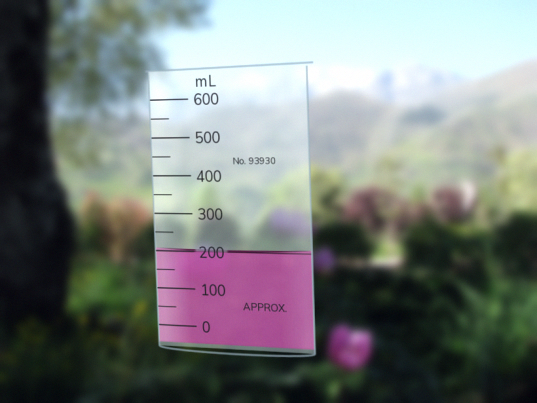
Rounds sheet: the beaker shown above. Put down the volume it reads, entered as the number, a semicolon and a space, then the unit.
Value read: 200; mL
